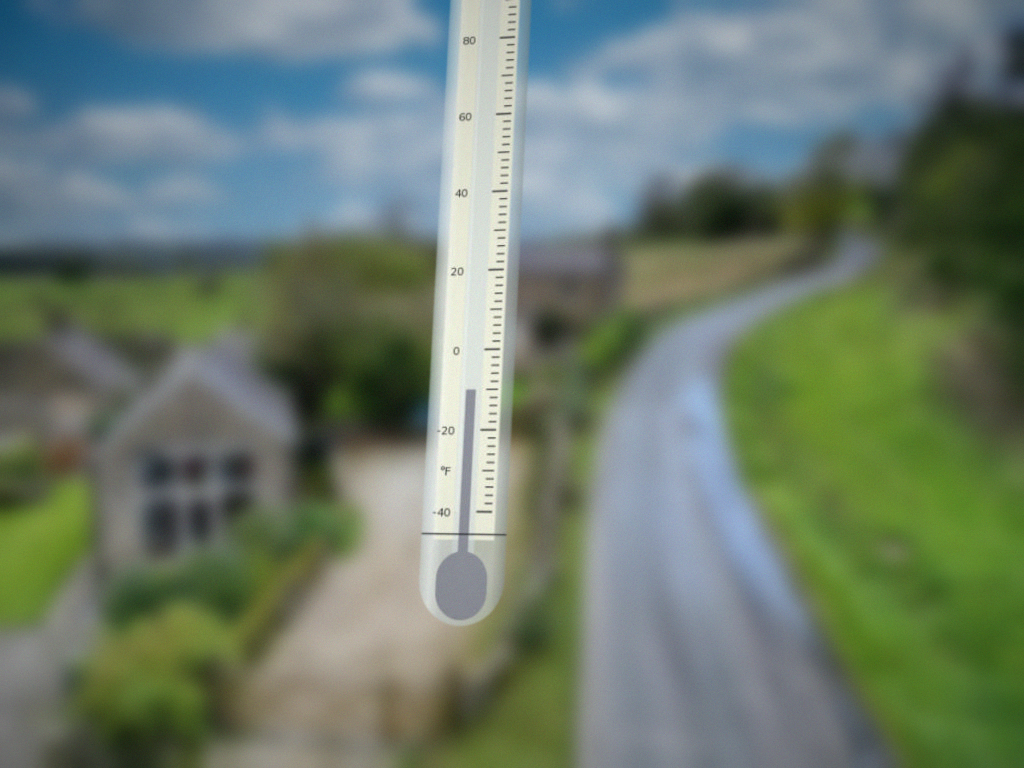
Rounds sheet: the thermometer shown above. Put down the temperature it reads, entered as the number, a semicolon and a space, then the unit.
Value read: -10; °F
